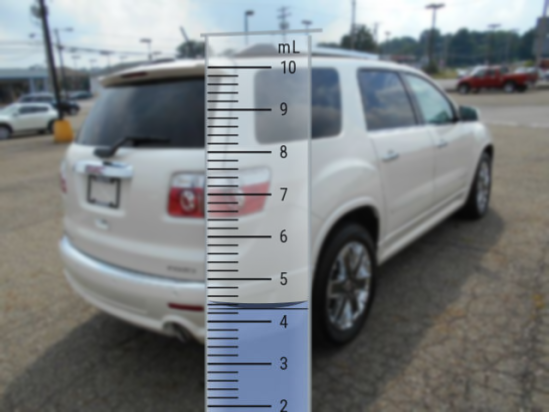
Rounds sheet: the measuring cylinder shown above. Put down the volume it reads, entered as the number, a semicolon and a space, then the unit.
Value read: 4.3; mL
